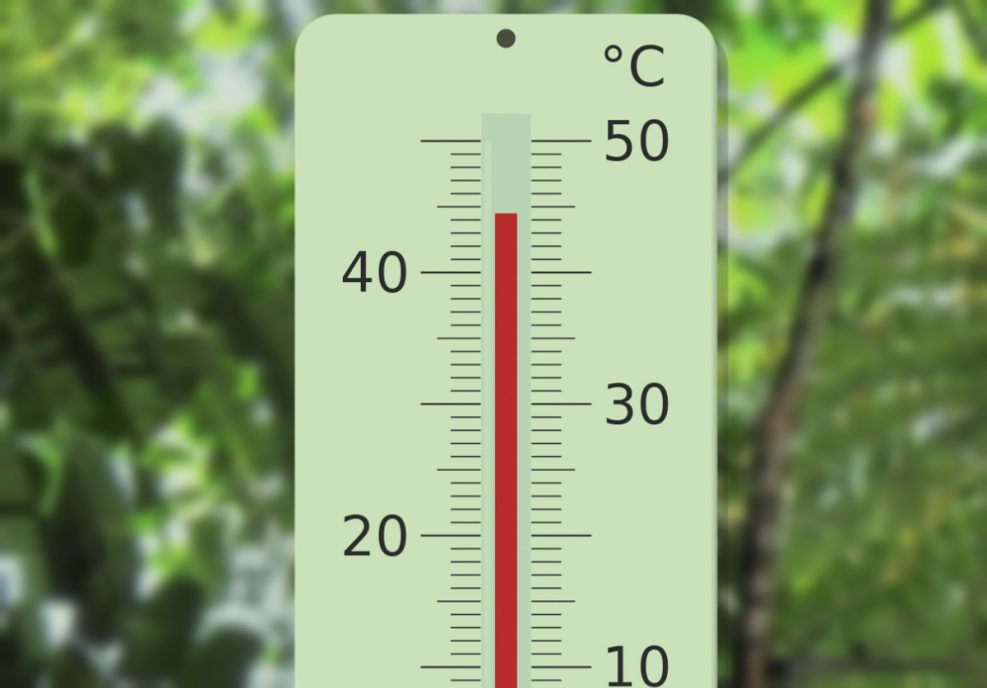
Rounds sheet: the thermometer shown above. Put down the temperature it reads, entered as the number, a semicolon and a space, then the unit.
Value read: 44.5; °C
